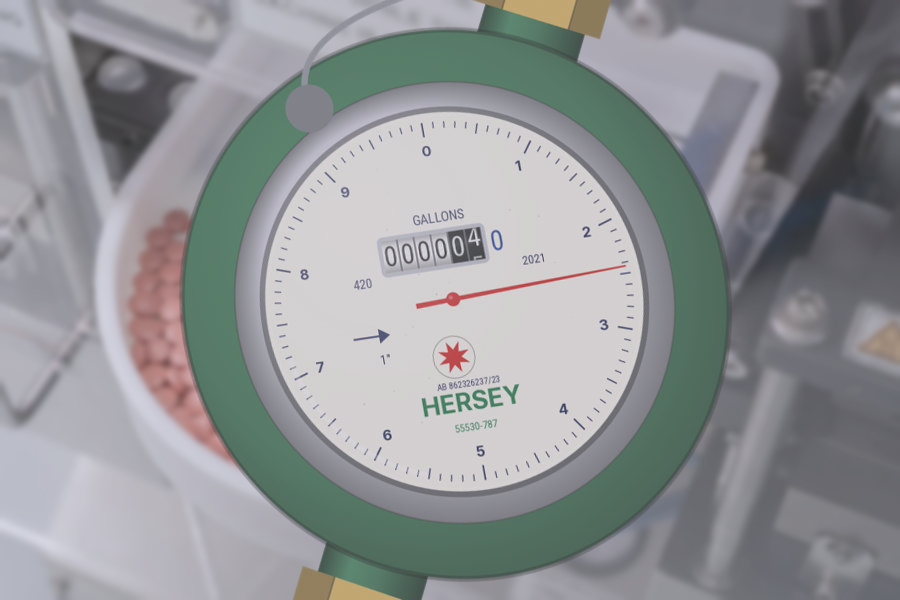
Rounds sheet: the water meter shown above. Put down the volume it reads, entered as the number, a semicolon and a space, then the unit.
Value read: 42.4; gal
